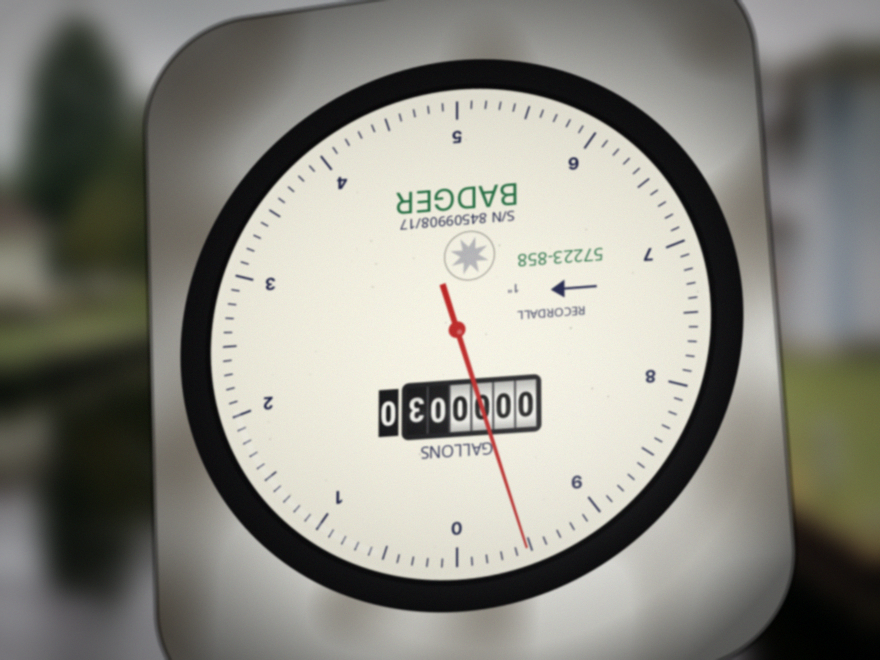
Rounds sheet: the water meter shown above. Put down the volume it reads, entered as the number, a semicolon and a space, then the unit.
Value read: 29.5; gal
